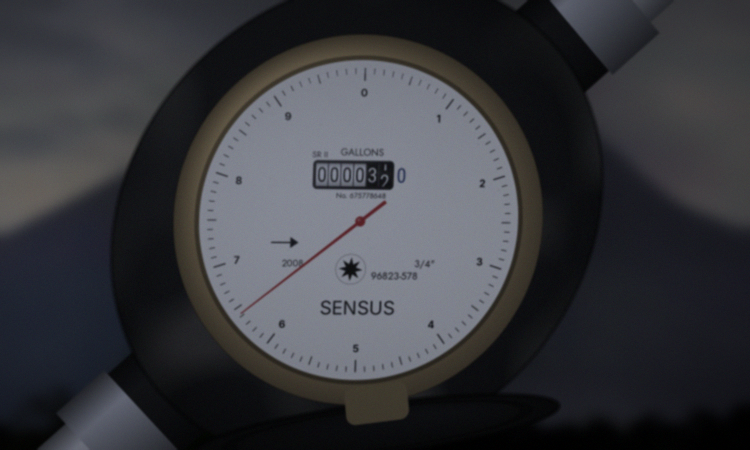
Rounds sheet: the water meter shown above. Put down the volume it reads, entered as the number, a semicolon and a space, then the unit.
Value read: 316.4; gal
